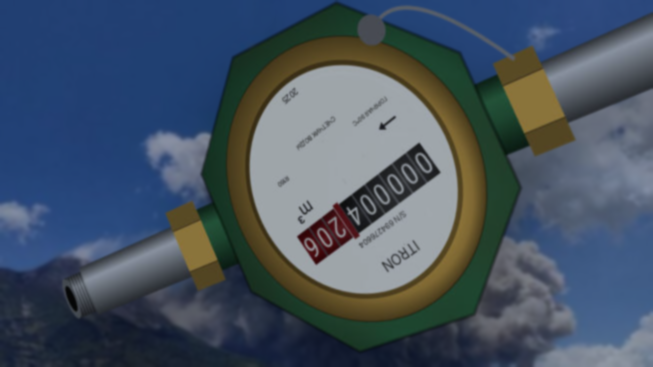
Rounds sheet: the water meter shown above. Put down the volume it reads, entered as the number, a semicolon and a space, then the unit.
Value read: 4.206; m³
